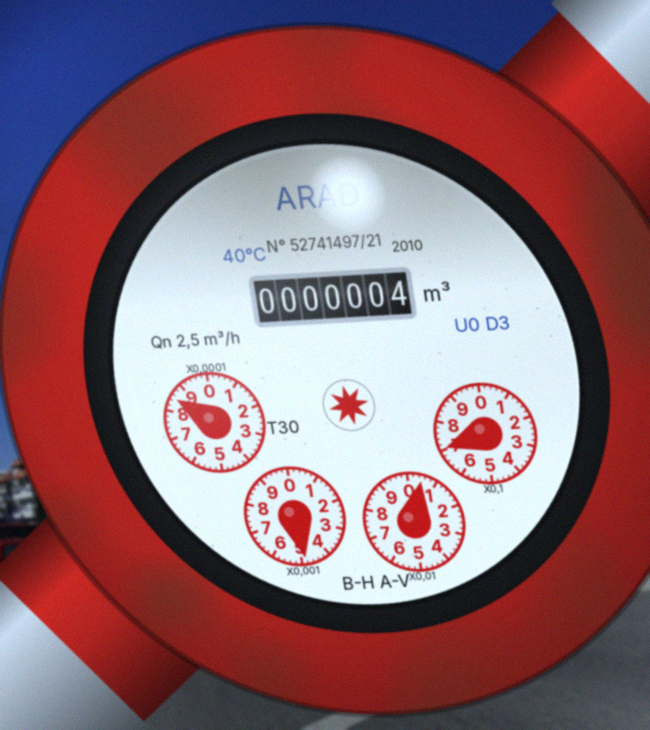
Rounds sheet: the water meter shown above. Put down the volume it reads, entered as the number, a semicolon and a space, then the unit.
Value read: 4.7048; m³
